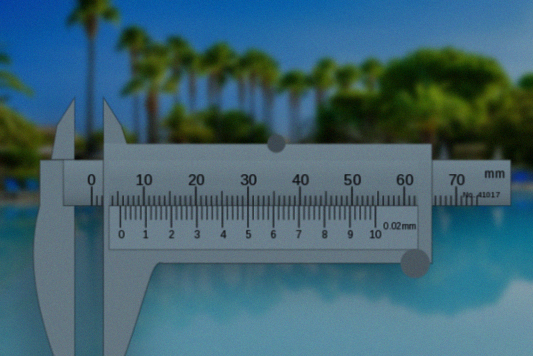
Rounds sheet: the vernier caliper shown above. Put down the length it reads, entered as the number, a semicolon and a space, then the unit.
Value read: 5.5; mm
